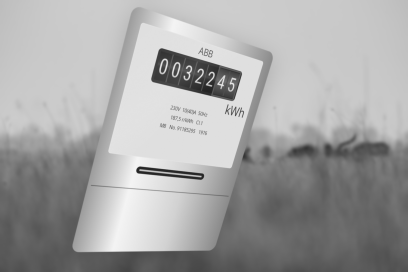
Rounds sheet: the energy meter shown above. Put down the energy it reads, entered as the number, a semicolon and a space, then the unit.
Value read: 322.45; kWh
